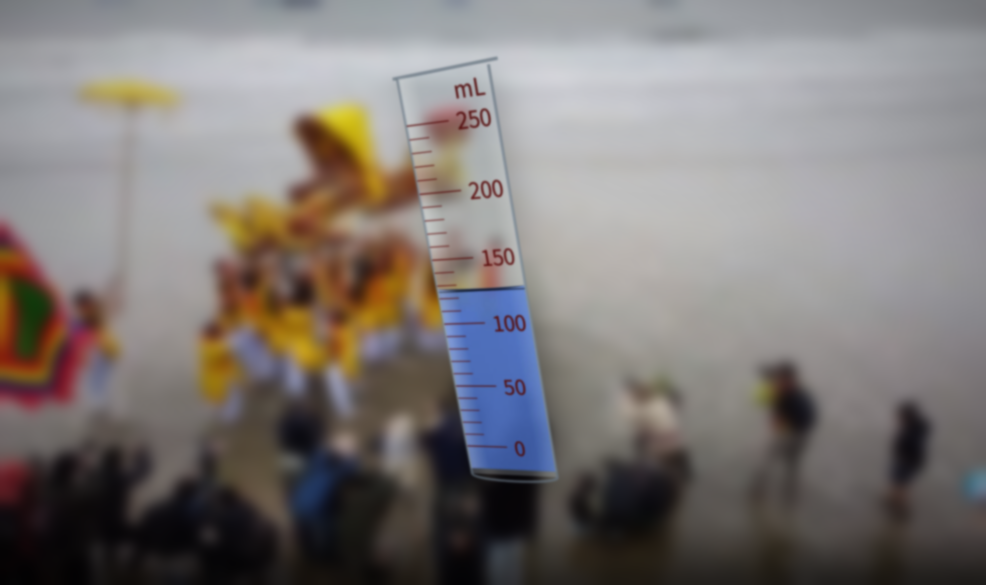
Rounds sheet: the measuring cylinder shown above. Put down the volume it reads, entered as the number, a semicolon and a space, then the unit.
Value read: 125; mL
